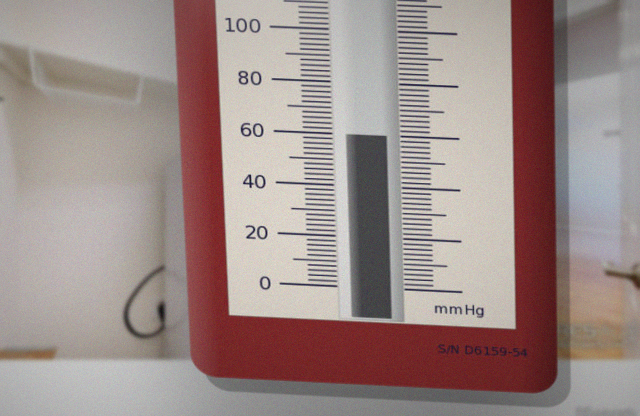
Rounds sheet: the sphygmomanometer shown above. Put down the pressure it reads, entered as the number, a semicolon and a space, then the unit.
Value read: 60; mmHg
